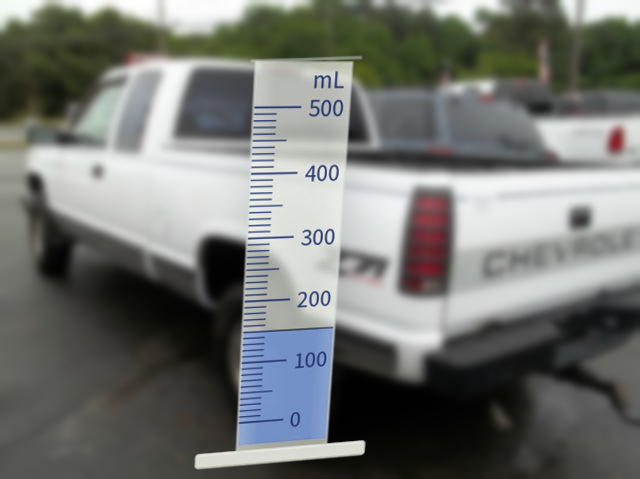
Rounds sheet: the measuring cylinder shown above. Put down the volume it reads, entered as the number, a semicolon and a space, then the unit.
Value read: 150; mL
